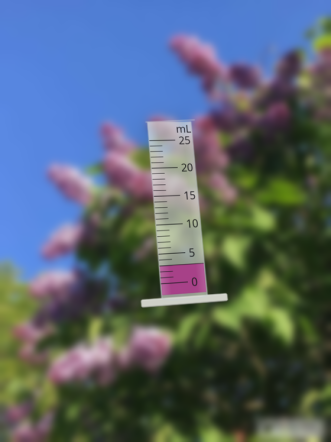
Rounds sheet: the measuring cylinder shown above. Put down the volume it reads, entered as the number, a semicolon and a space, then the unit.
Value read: 3; mL
